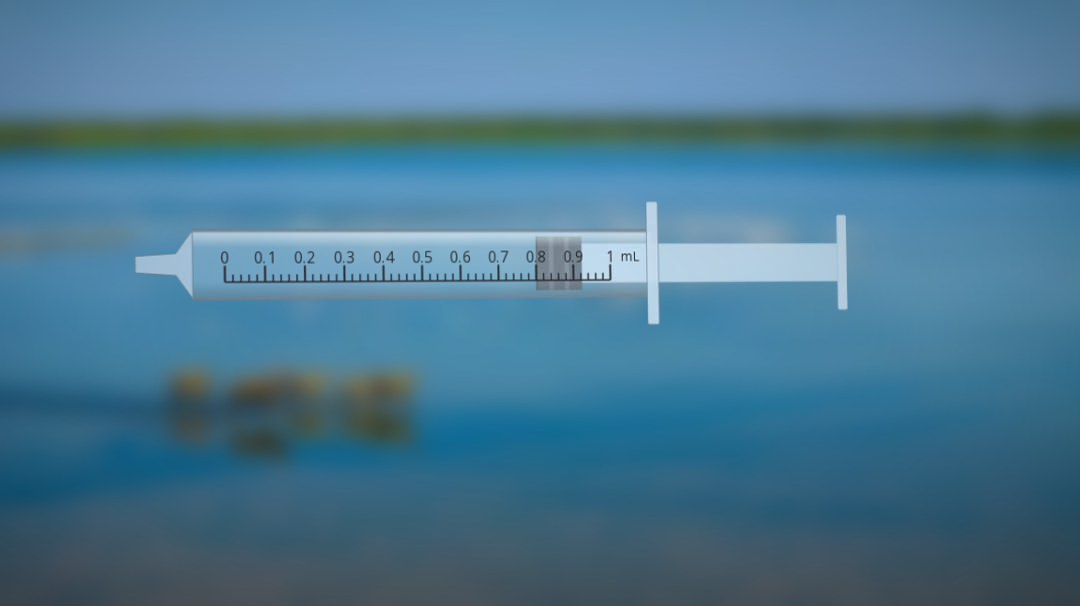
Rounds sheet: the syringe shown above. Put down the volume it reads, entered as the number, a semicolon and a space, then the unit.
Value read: 0.8; mL
